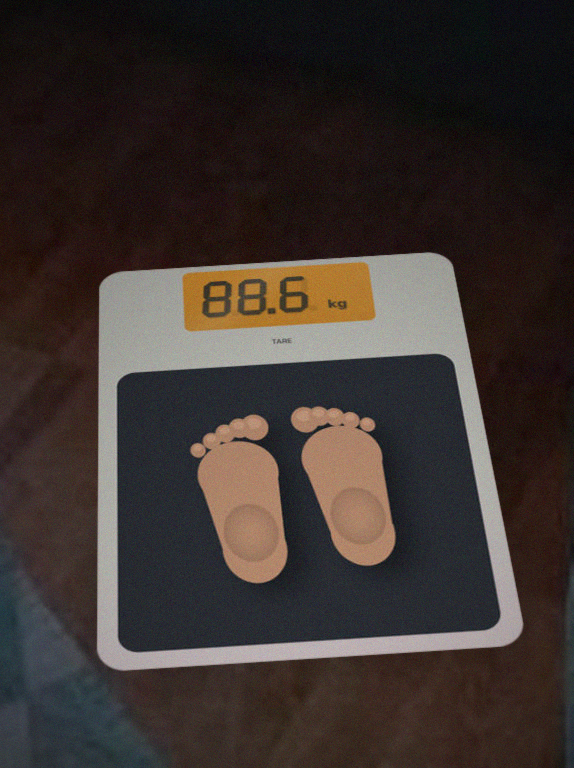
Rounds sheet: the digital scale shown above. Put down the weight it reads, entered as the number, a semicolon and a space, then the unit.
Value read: 88.6; kg
